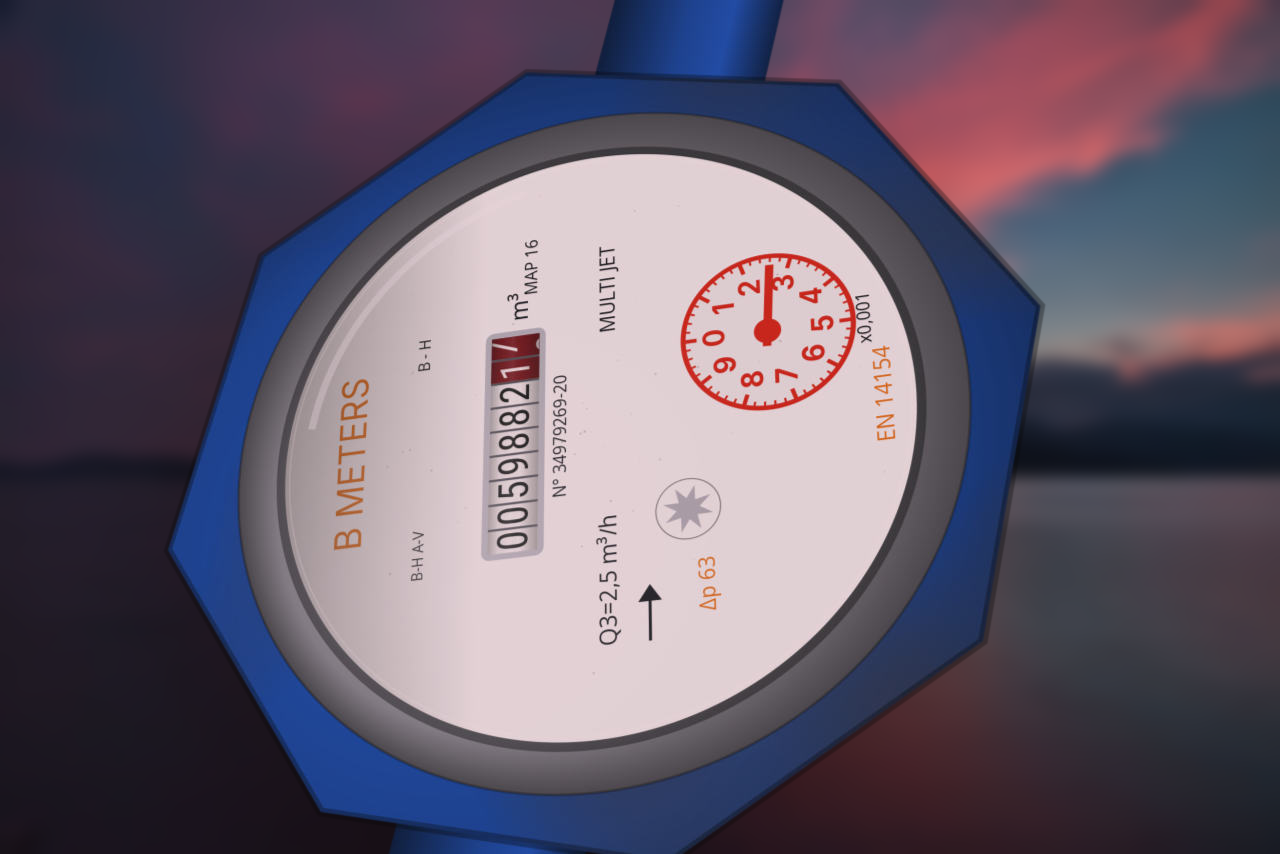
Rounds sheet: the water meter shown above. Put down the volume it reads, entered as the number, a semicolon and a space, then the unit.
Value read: 59882.172; m³
